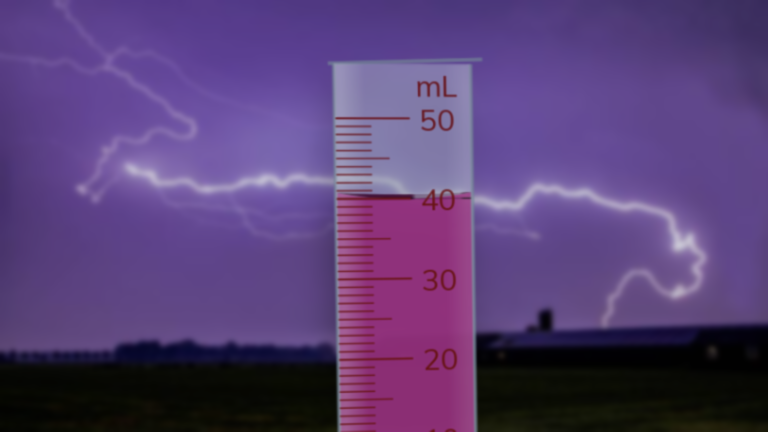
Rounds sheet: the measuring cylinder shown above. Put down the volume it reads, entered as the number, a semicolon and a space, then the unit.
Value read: 40; mL
